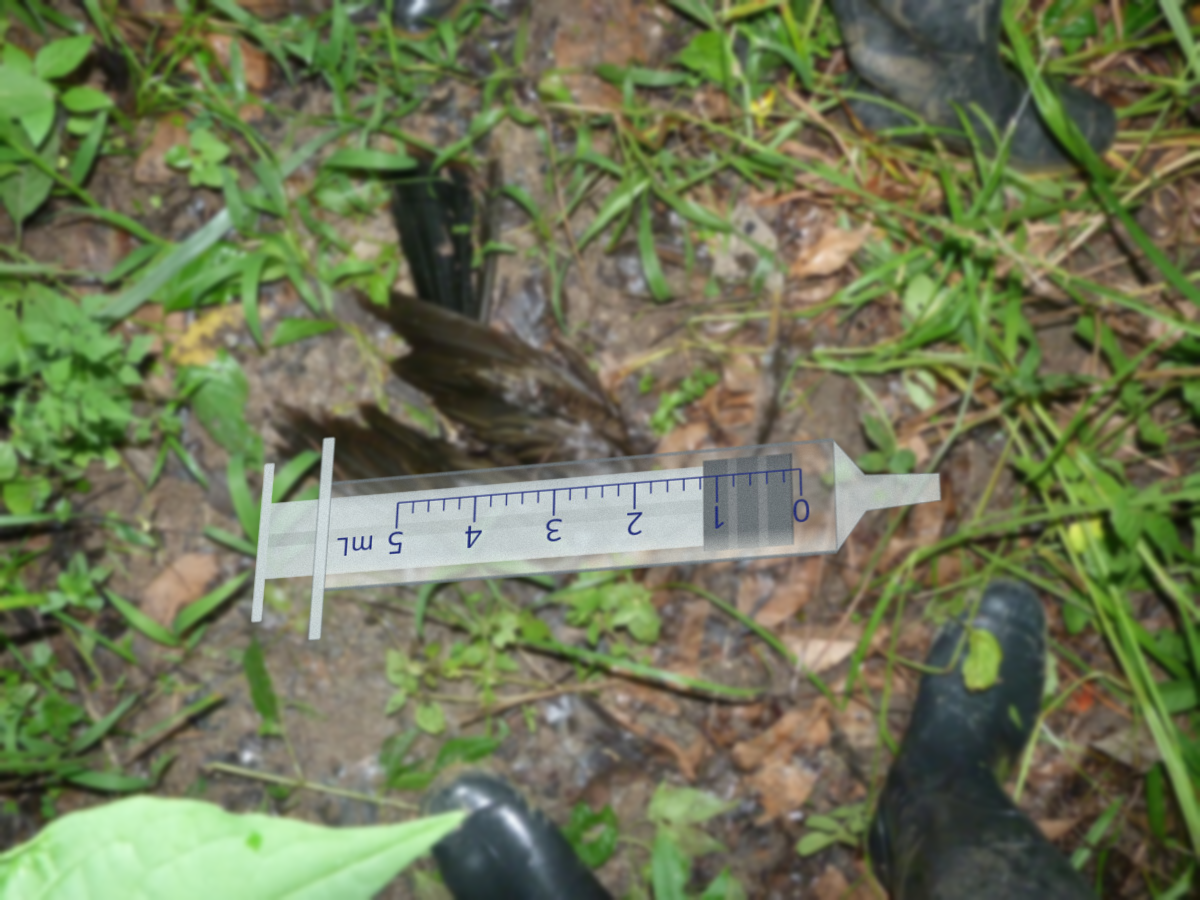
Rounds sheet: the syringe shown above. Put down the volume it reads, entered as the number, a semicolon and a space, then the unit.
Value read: 0.1; mL
